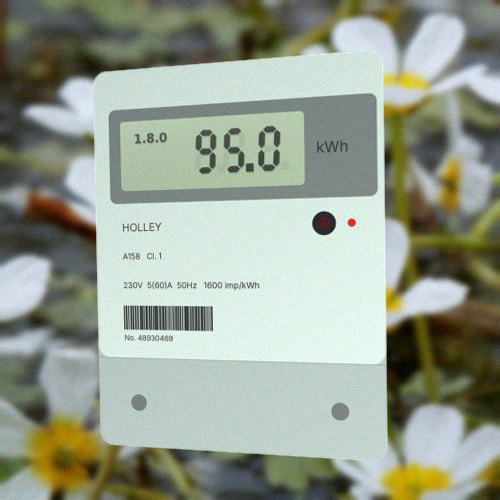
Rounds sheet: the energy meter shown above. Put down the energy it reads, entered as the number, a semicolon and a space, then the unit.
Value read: 95.0; kWh
